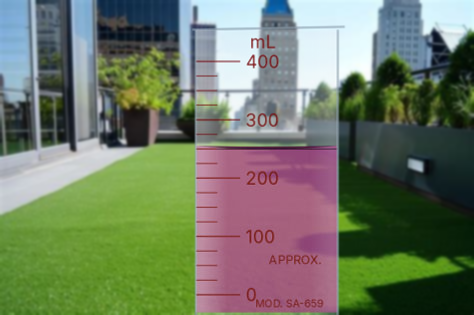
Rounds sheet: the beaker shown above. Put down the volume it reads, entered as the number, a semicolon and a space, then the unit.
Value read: 250; mL
